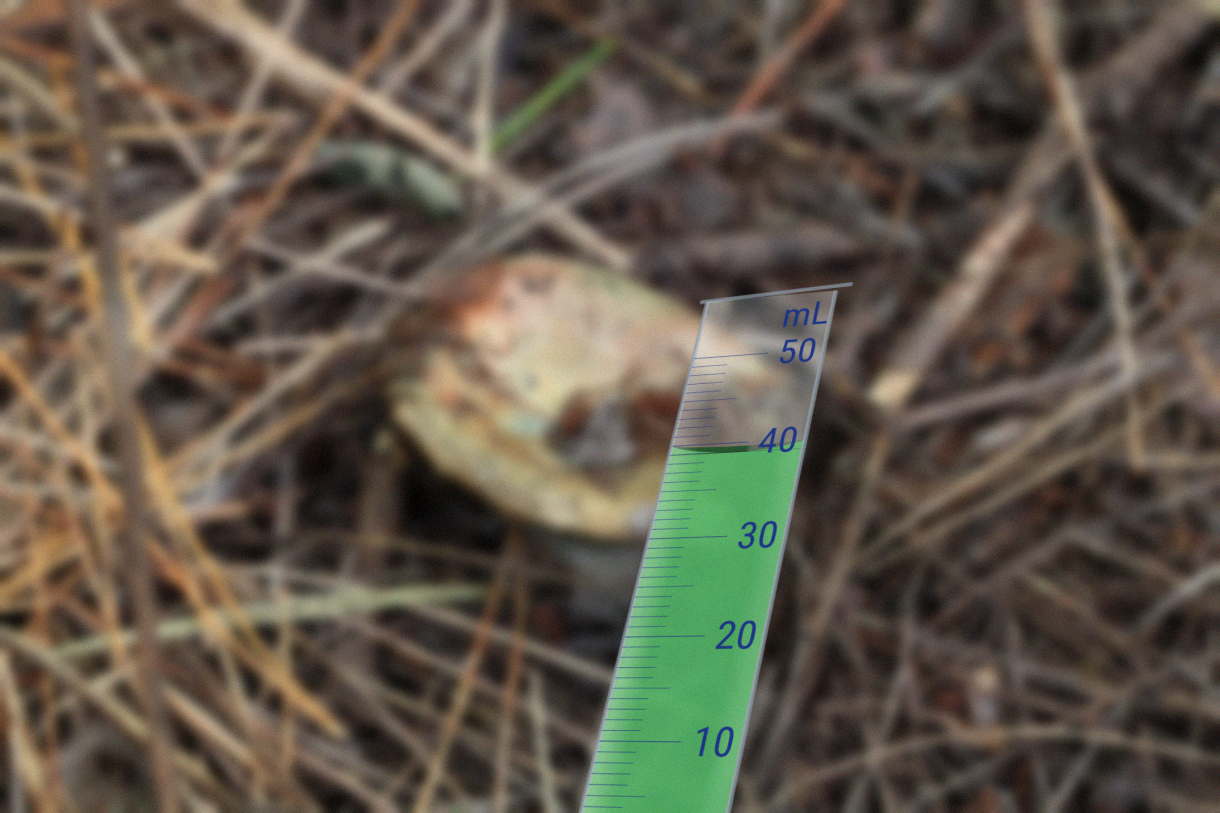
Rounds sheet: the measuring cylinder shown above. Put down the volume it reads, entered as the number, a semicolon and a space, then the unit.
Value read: 39; mL
